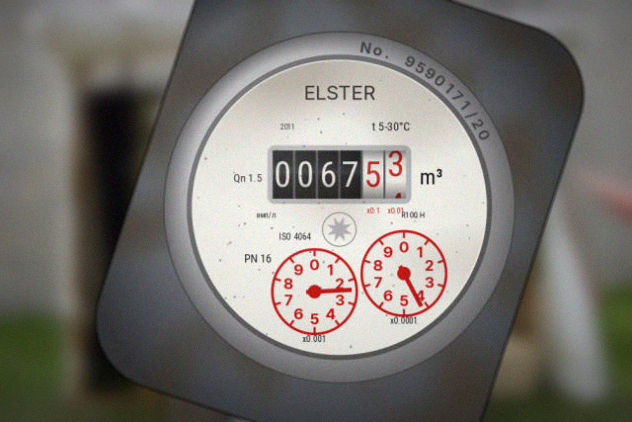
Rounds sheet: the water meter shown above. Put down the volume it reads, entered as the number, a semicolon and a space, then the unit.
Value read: 67.5324; m³
